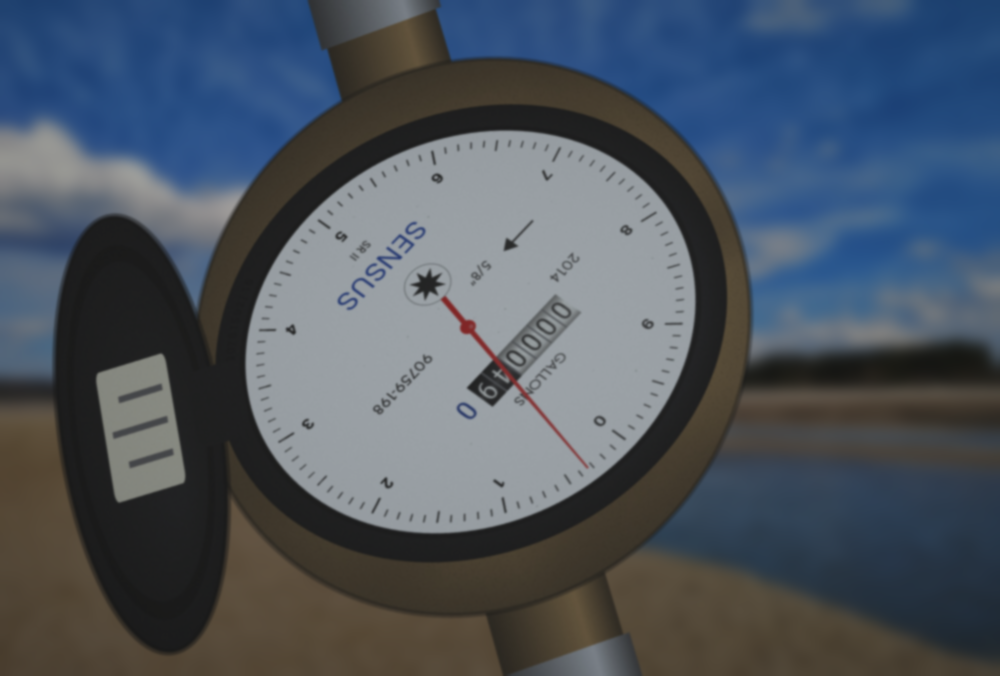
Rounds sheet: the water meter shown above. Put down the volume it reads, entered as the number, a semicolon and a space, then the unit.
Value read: 490.3; gal
